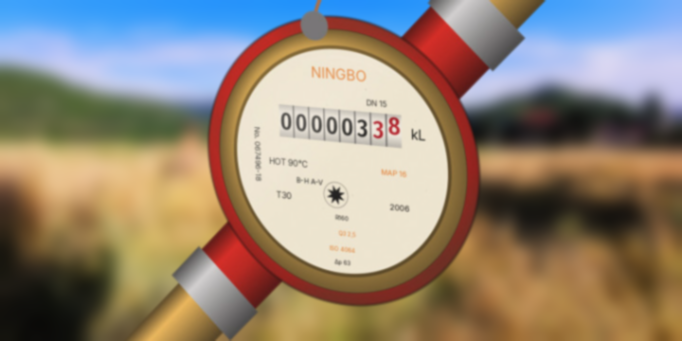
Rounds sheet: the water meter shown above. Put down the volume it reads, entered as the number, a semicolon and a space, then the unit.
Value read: 3.38; kL
